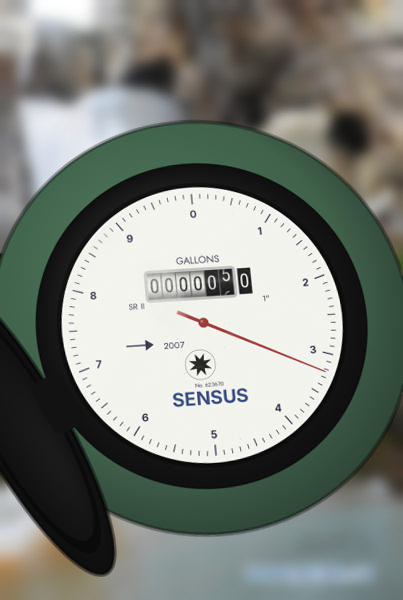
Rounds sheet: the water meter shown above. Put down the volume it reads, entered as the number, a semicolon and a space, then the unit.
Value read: 53.2; gal
